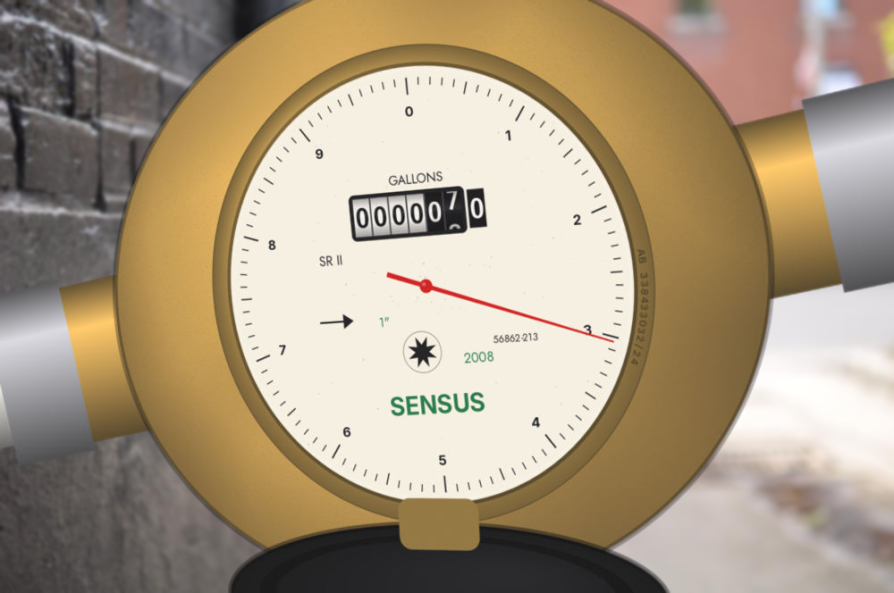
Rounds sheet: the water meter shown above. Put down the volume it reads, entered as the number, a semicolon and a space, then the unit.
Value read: 73.0; gal
